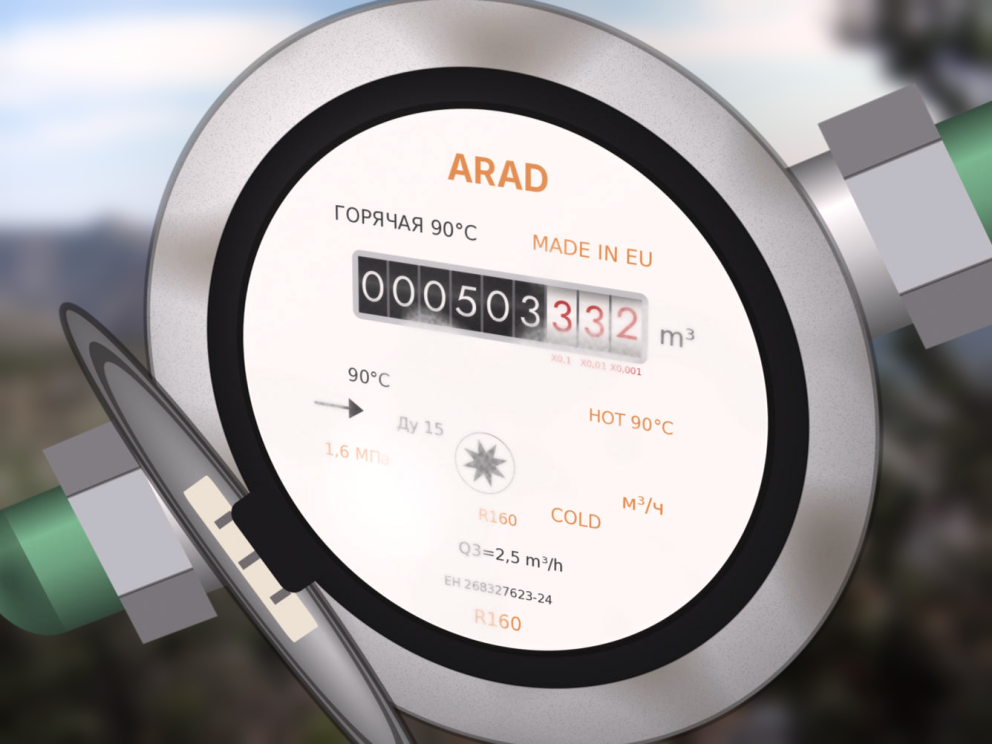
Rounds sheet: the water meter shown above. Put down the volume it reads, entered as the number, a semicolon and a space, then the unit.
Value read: 503.332; m³
